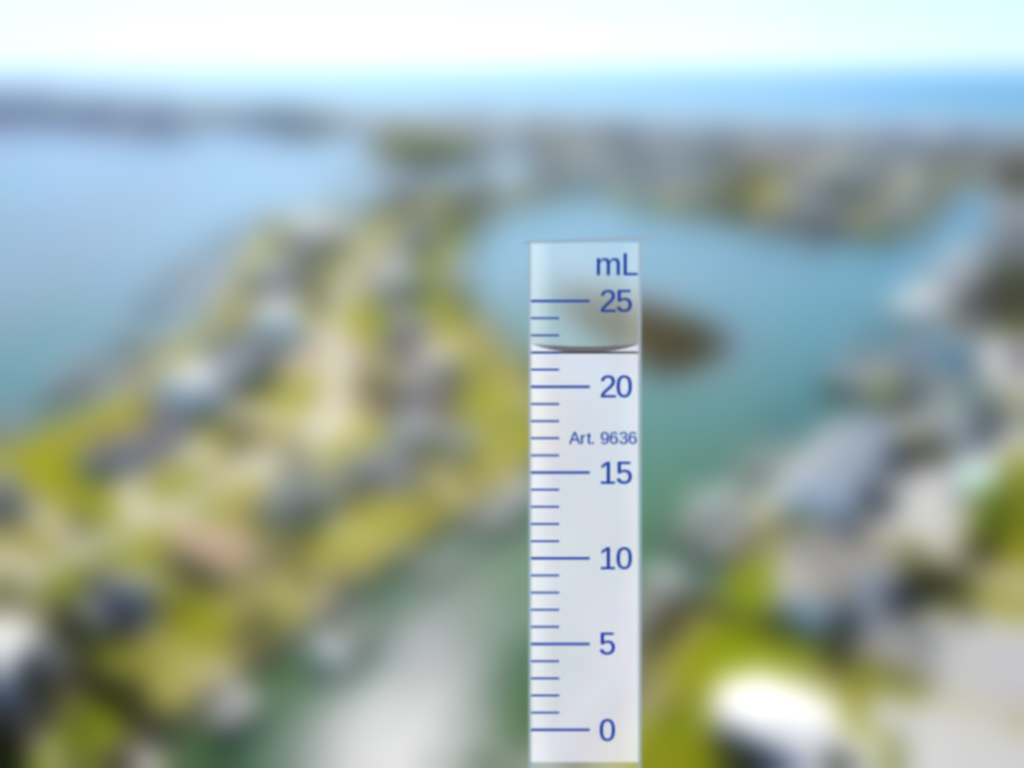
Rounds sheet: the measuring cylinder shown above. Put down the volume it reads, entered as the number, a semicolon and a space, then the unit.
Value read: 22; mL
